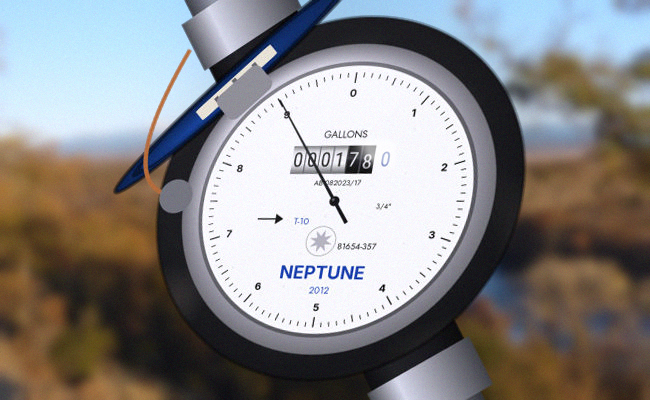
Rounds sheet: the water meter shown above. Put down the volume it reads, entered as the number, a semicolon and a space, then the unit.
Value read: 1779.0; gal
